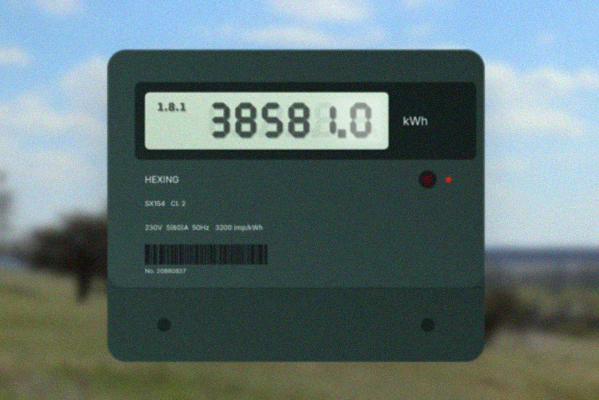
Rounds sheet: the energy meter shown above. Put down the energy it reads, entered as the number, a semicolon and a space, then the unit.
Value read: 38581.0; kWh
